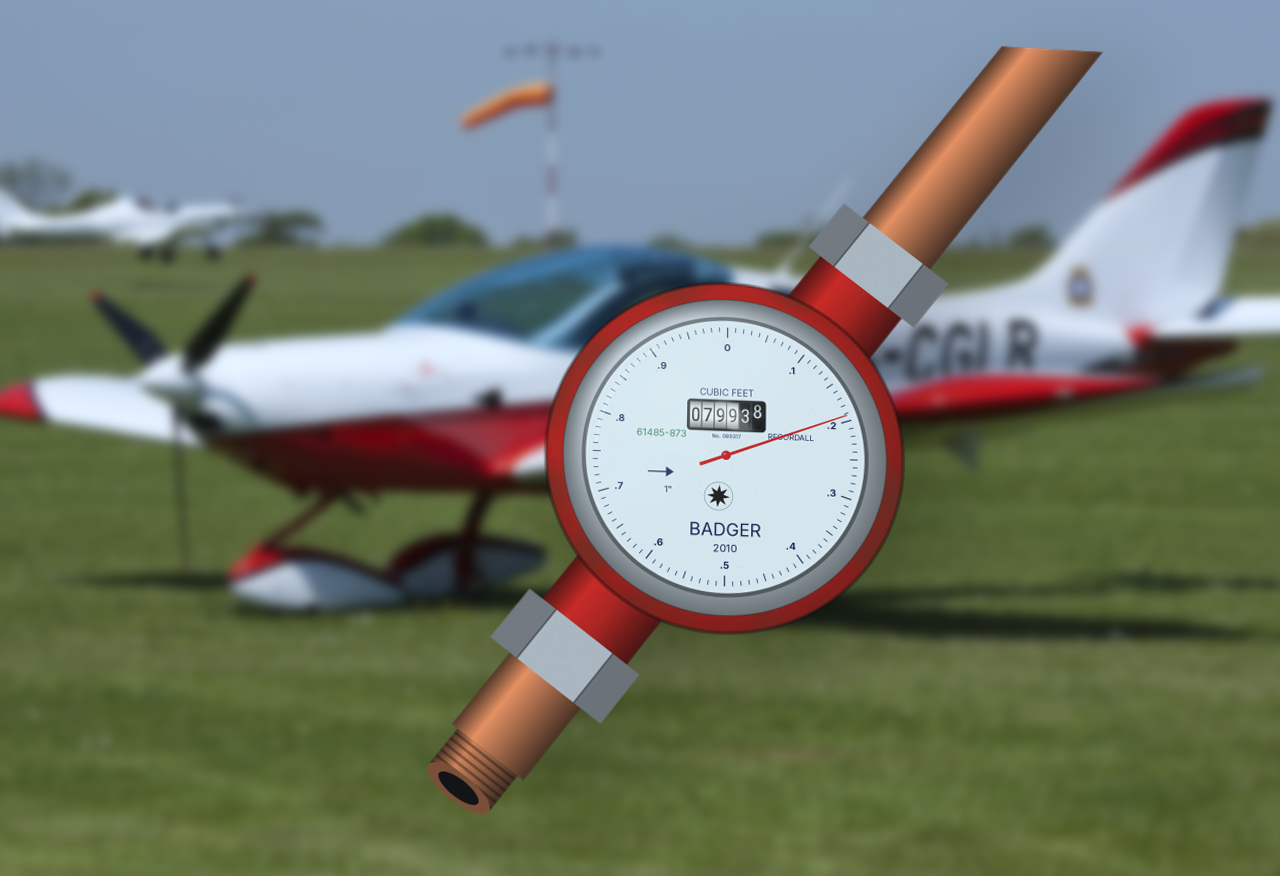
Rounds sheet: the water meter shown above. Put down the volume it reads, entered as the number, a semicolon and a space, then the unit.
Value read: 79938.19; ft³
